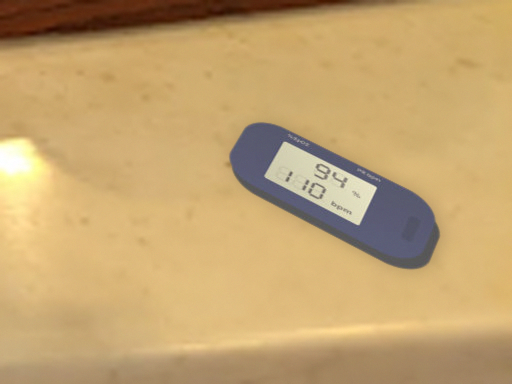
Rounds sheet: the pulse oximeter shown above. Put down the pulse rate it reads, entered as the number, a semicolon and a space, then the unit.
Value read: 110; bpm
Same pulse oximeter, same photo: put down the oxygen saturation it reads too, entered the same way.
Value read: 94; %
